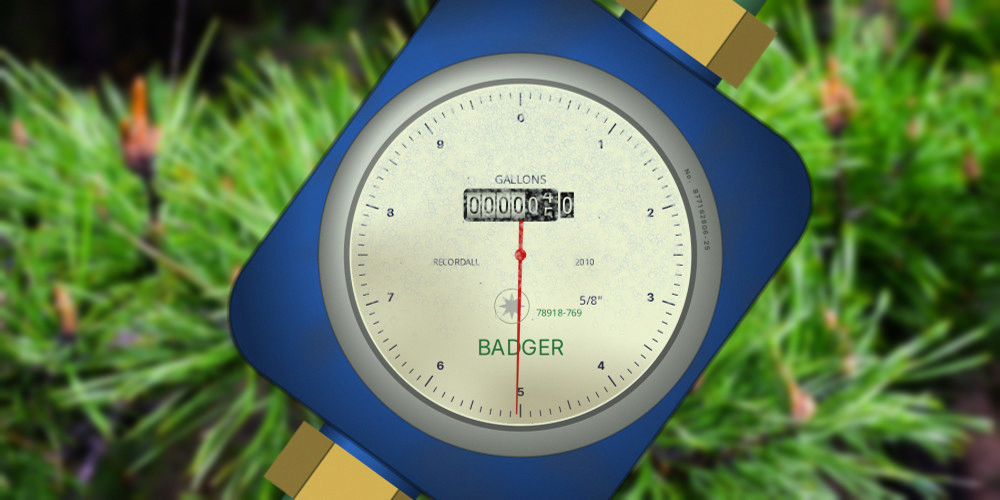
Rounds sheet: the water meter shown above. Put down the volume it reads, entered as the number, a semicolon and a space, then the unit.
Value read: 45.0; gal
